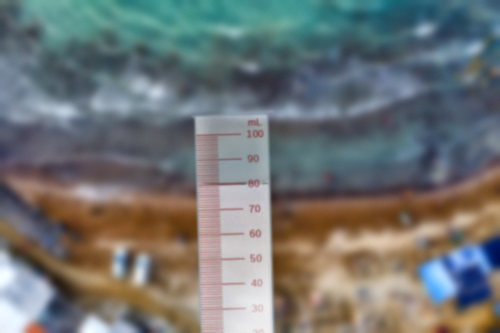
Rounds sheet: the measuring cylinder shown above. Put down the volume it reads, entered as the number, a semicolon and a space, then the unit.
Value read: 80; mL
